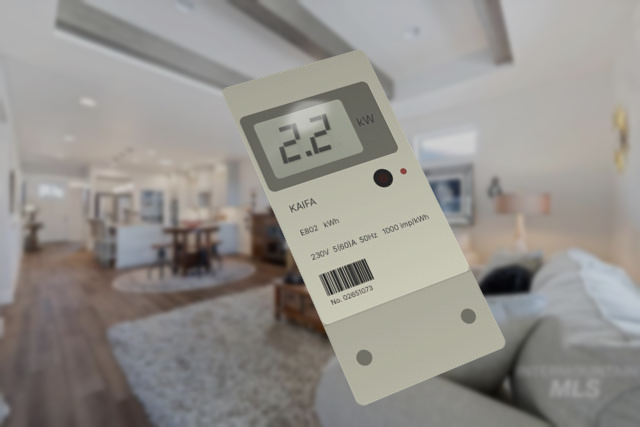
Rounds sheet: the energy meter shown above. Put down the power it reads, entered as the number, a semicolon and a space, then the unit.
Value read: 2.2; kW
